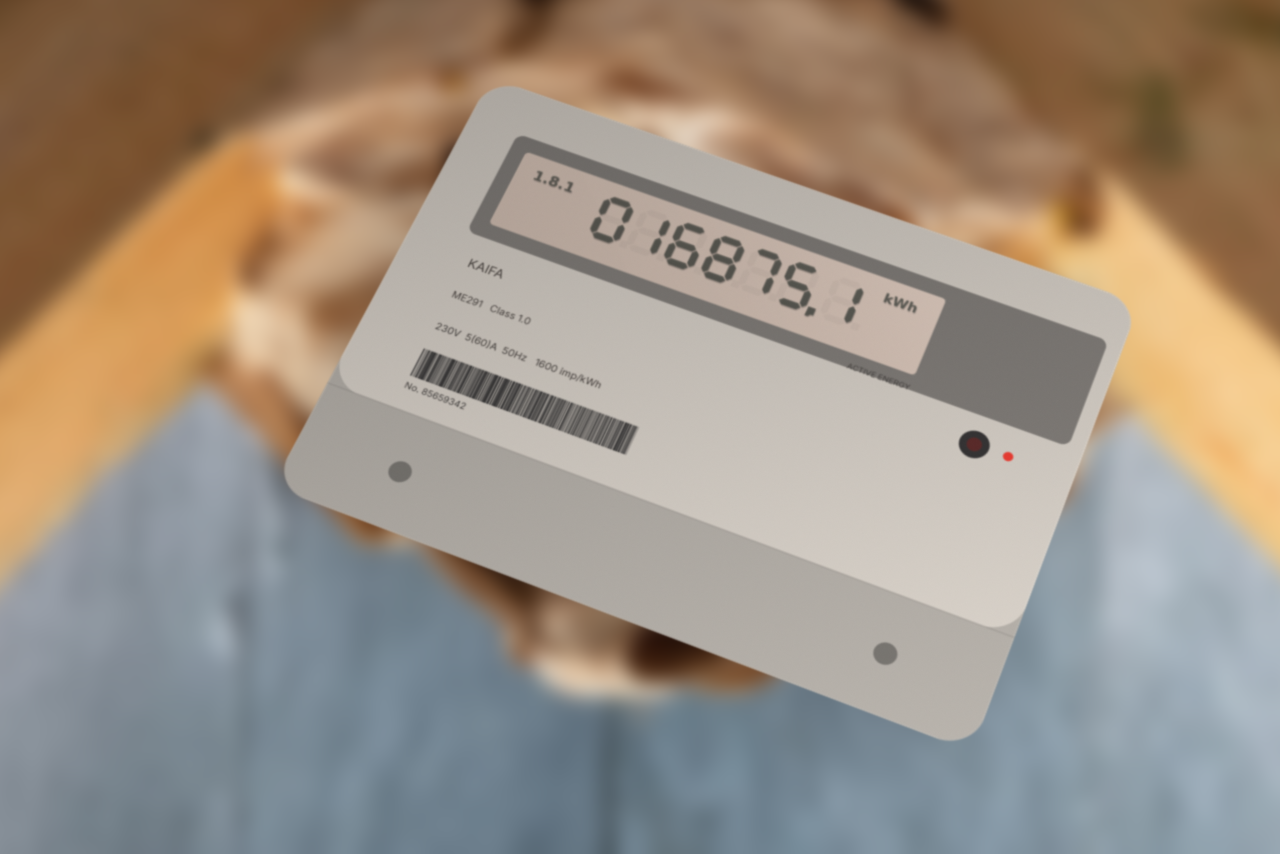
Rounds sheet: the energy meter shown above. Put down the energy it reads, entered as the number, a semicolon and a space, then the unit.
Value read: 16875.1; kWh
